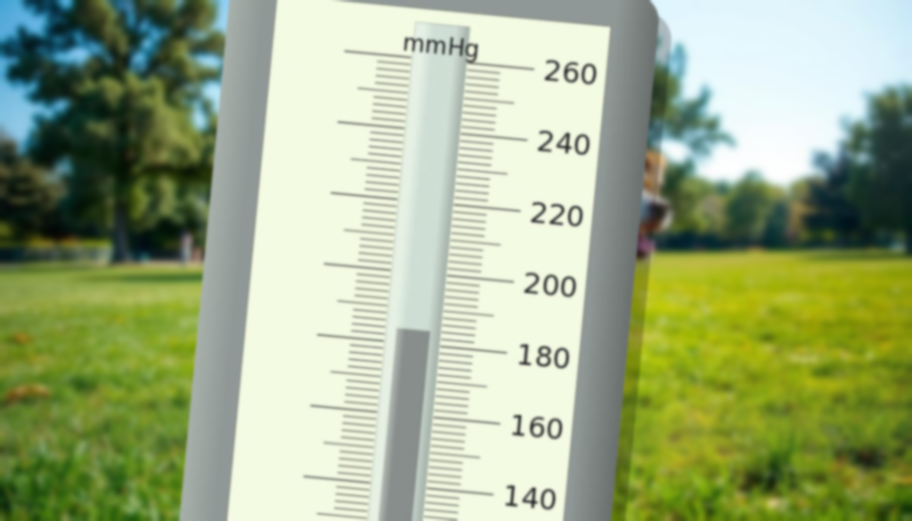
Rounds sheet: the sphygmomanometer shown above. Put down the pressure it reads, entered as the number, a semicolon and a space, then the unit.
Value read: 184; mmHg
